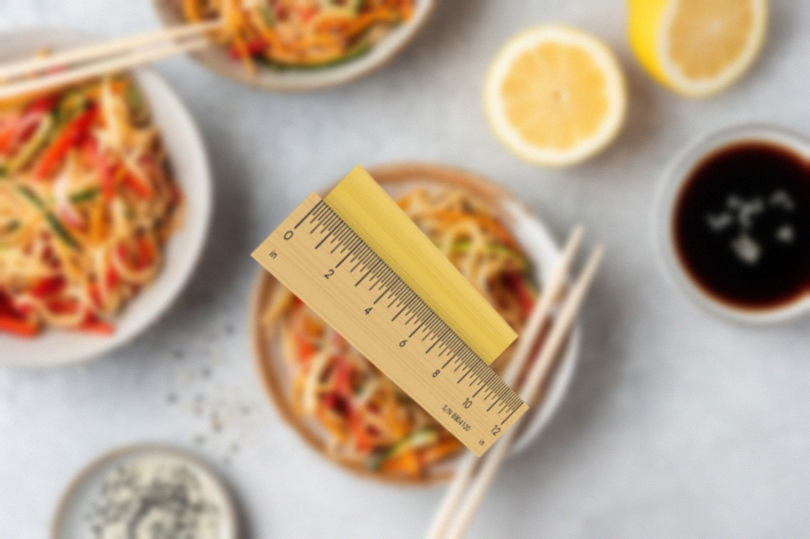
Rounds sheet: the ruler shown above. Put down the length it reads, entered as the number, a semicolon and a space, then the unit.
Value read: 9.5; in
